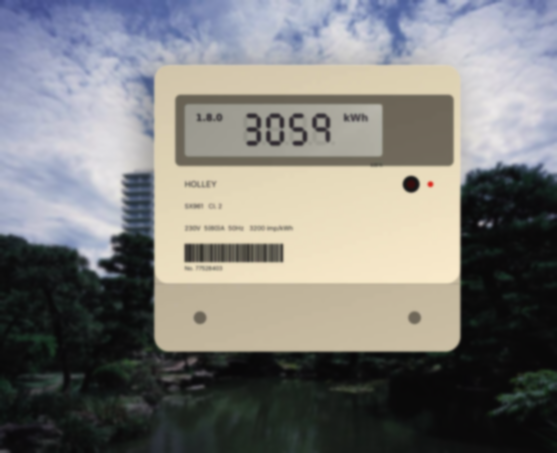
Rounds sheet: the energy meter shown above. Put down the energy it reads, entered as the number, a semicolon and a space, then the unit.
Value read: 3059; kWh
